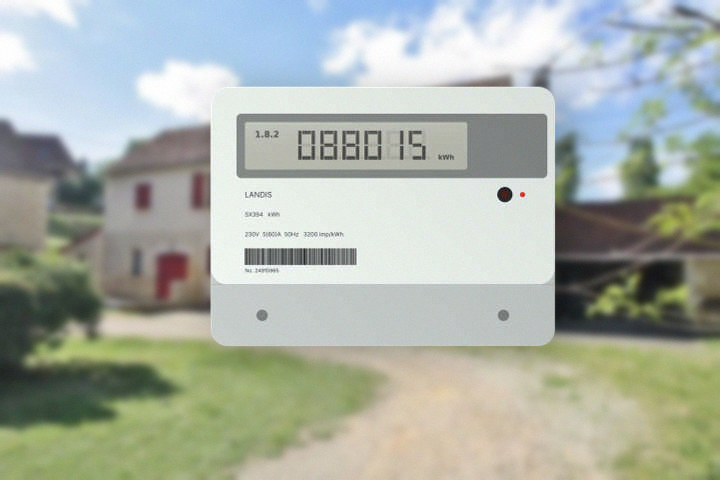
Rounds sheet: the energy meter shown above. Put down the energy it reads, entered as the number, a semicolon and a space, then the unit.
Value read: 88015; kWh
